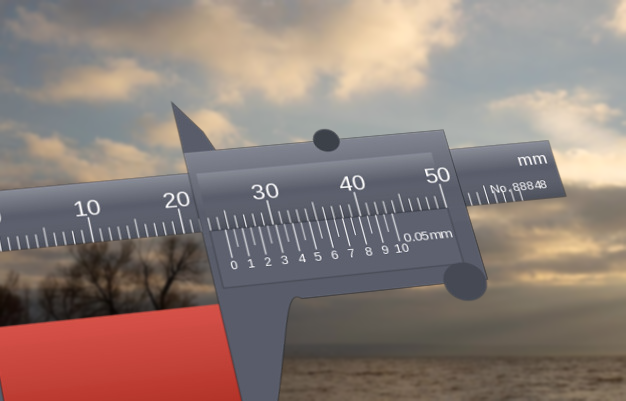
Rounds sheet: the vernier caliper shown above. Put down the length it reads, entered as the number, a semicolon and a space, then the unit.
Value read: 24.6; mm
